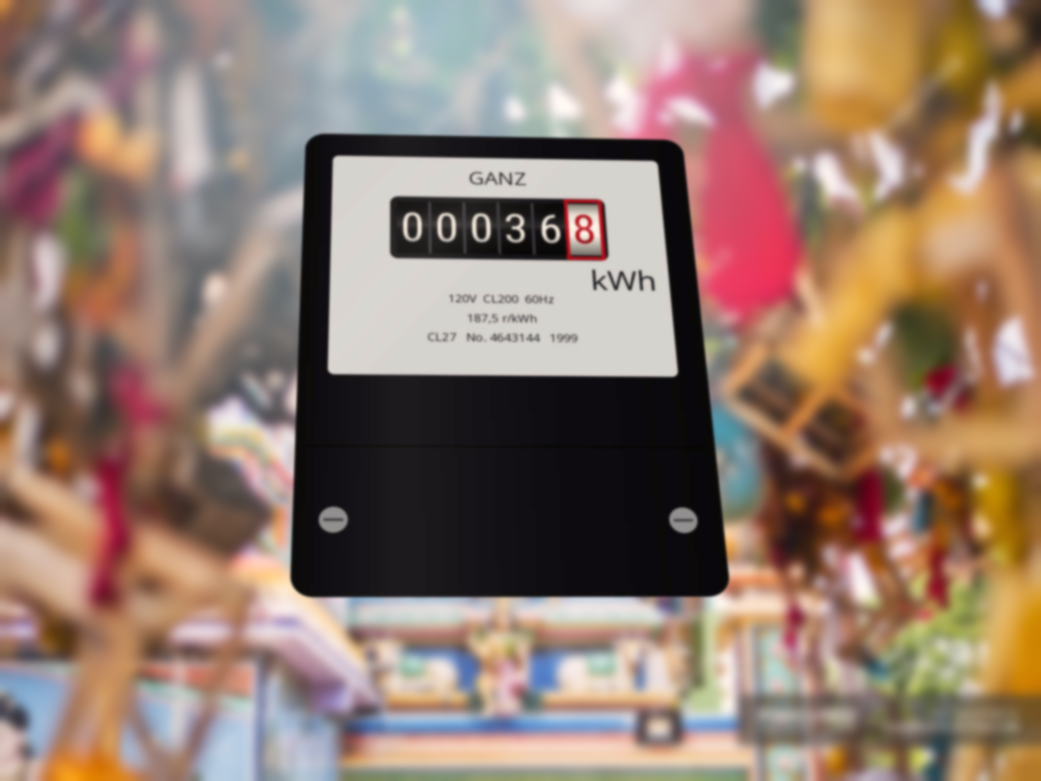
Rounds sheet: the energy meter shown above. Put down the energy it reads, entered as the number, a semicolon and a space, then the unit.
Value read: 36.8; kWh
